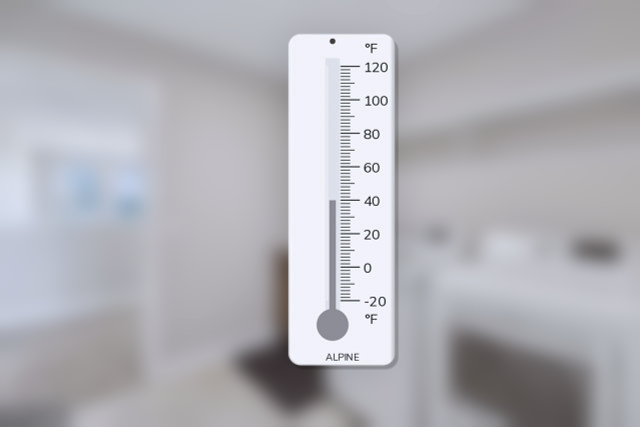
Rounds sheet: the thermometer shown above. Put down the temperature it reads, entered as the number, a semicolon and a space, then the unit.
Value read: 40; °F
